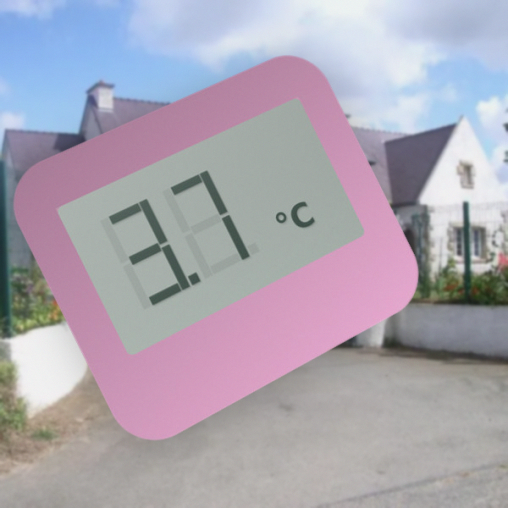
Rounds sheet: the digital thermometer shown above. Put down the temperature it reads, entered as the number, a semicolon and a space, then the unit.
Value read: 3.7; °C
